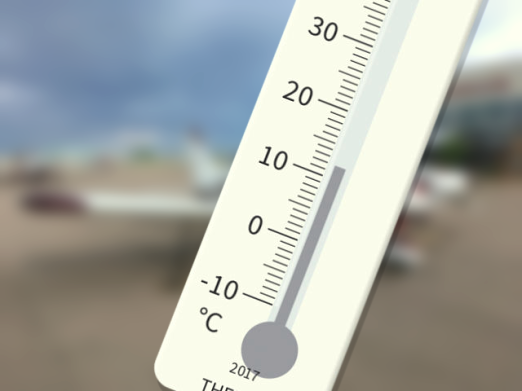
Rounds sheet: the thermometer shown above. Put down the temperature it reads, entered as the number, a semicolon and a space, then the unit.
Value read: 12; °C
